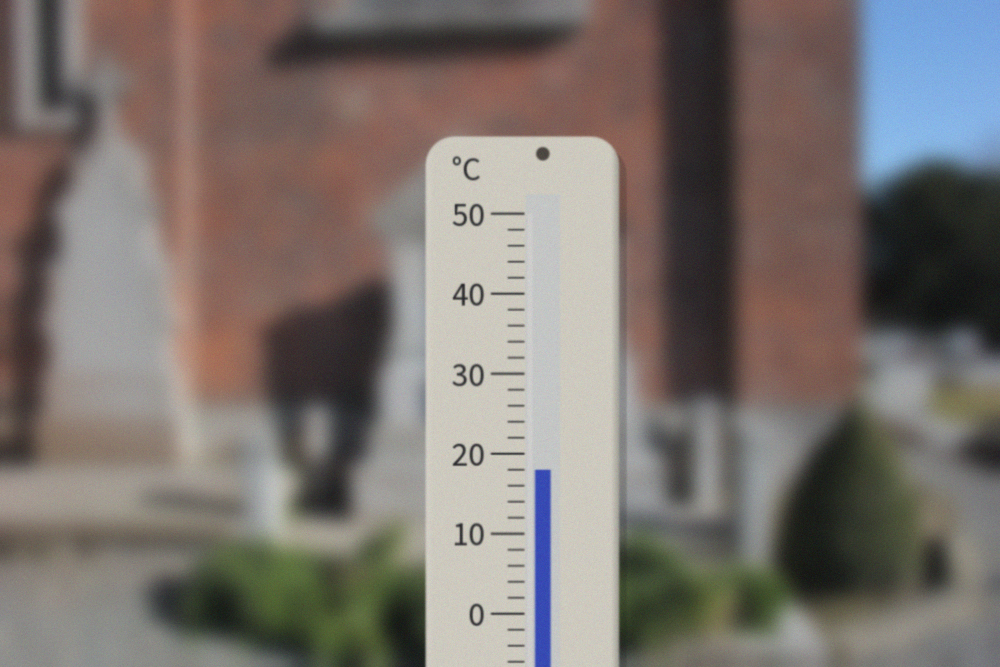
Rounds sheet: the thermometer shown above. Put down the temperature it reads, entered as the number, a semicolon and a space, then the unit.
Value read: 18; °C
